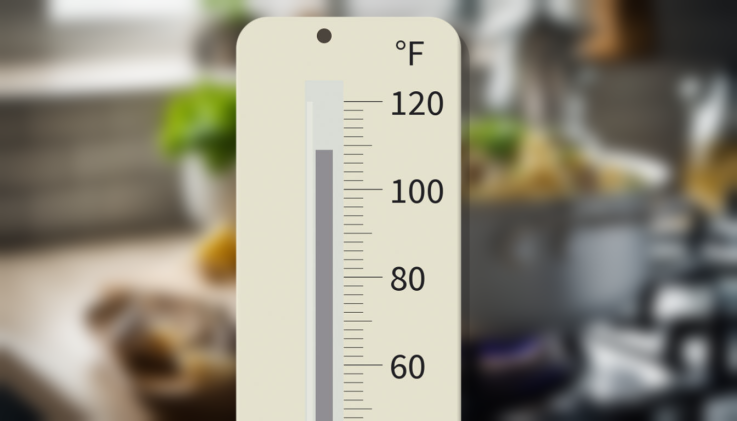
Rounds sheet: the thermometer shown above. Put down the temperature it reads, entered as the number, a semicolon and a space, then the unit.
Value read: 109; °F
